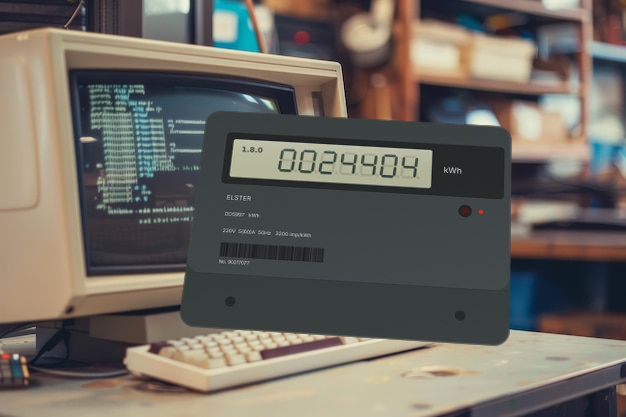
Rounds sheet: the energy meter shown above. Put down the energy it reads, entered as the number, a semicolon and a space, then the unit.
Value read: 24404; kWh
